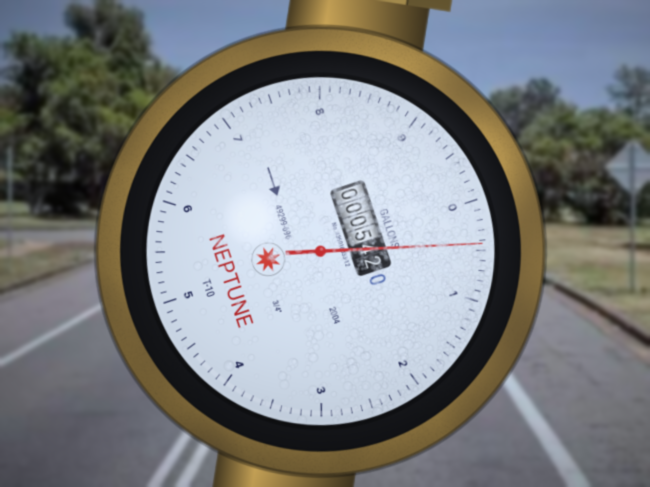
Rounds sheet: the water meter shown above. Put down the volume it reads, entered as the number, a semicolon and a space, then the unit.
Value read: 5420.4; gal
